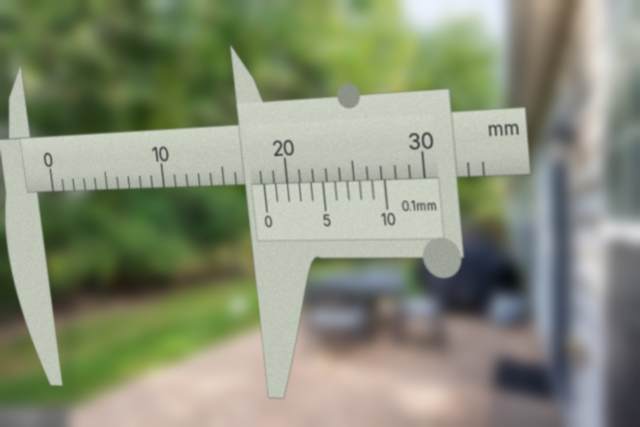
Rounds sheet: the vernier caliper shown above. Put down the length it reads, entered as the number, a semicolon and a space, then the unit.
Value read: 18.2; mm
